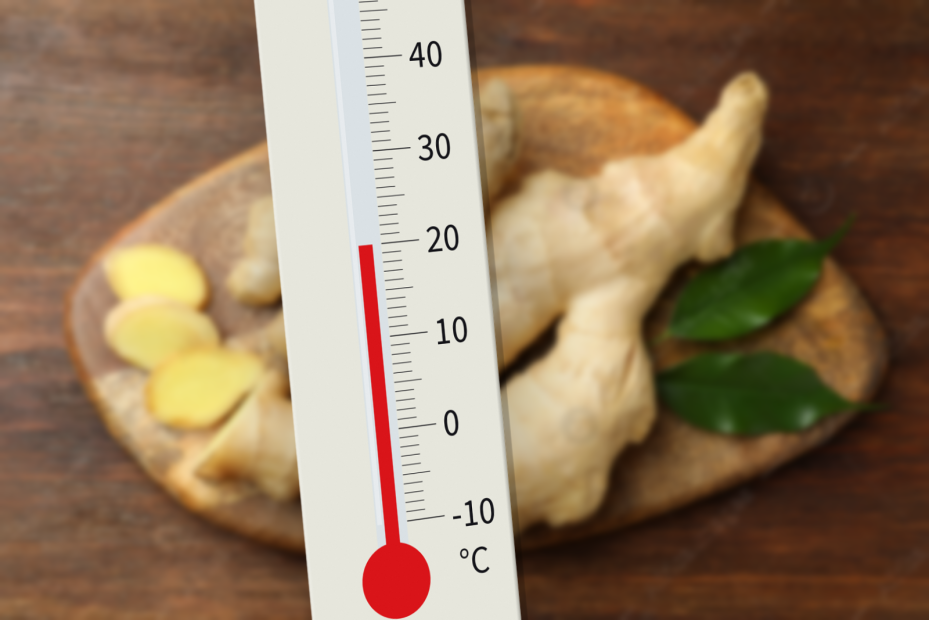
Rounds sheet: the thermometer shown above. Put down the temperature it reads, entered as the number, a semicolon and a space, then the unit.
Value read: 20; °C
